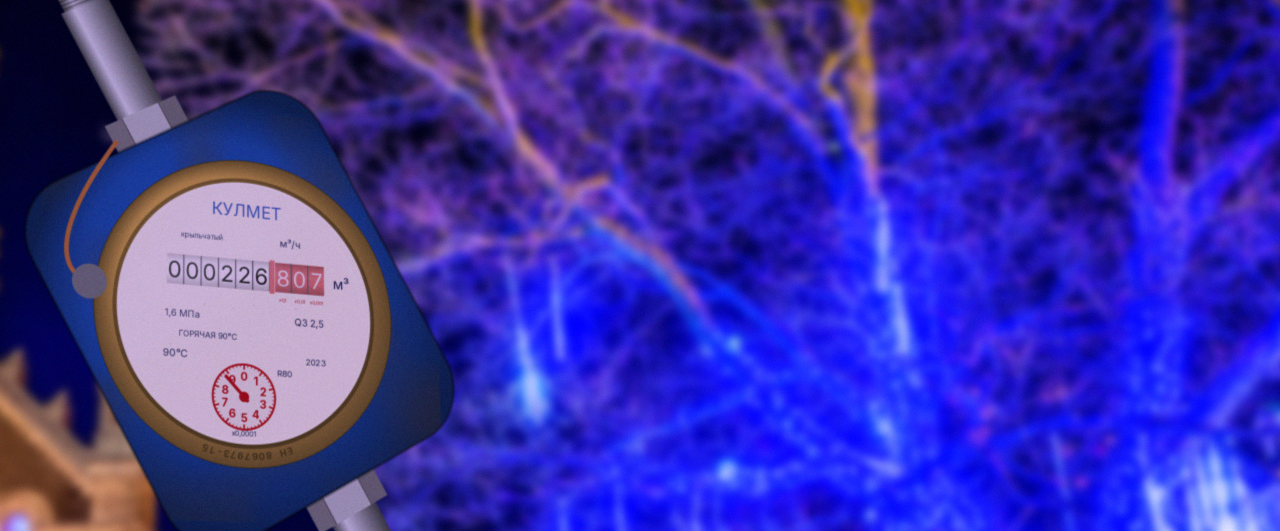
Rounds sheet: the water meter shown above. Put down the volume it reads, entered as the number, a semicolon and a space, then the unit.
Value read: 226.8078; m³
